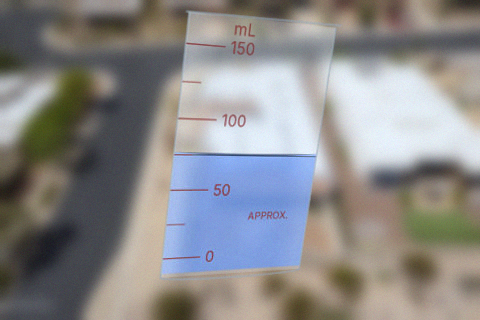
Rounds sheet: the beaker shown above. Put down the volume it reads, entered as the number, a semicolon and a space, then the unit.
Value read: 75; mL
